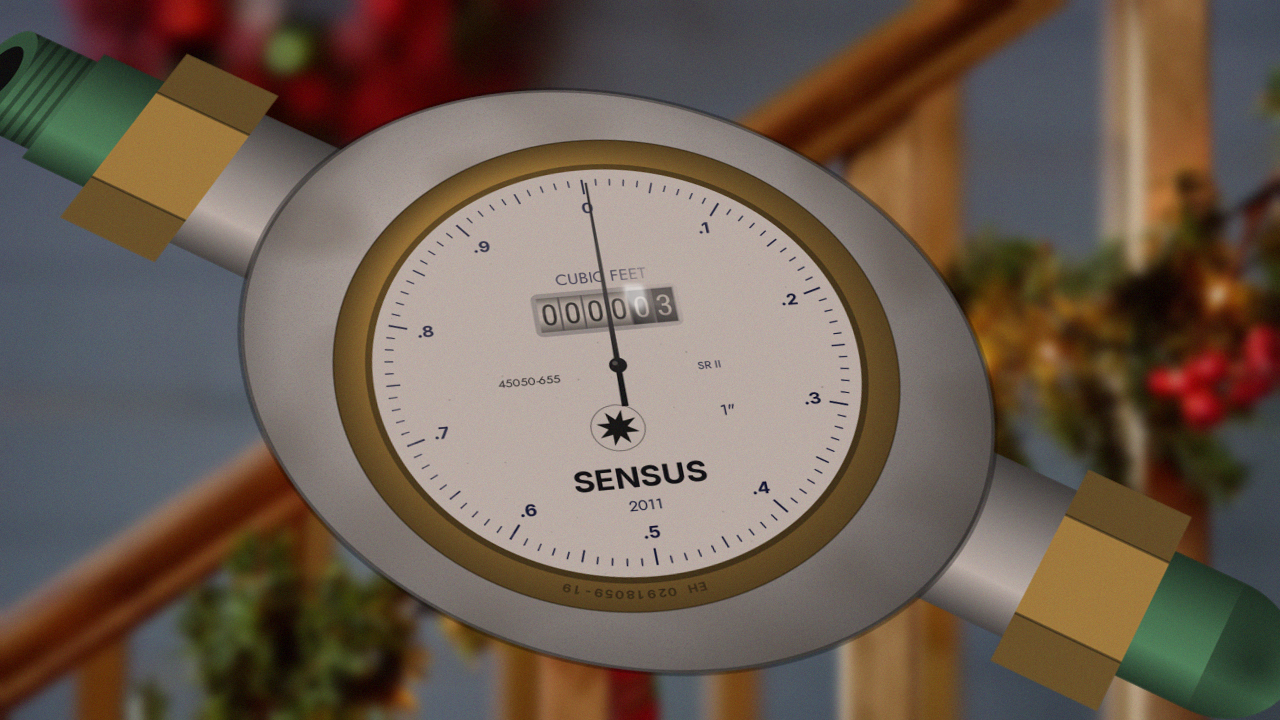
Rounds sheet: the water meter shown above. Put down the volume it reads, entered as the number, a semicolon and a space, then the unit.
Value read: 3.00; ft³
